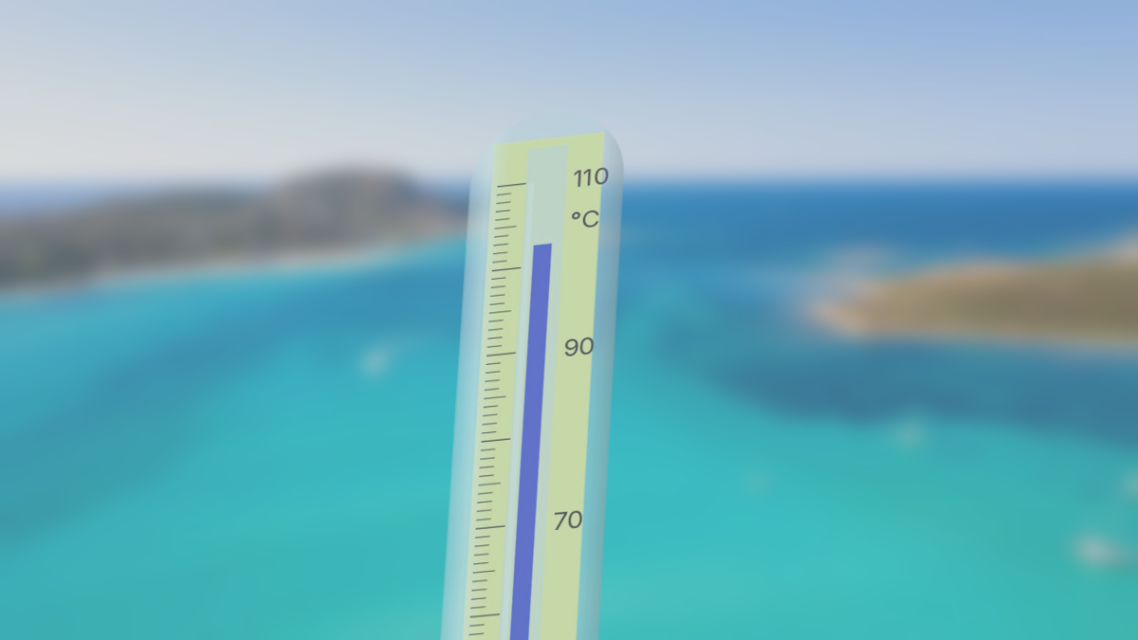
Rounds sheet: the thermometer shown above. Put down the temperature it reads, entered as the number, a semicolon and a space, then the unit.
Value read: 102.5; °C
